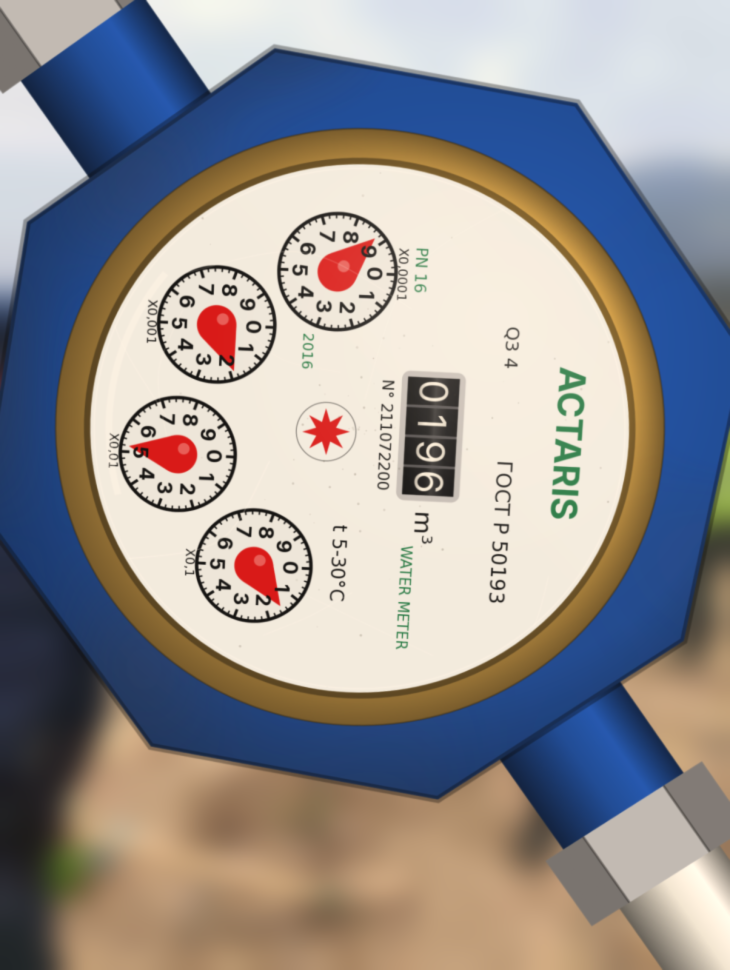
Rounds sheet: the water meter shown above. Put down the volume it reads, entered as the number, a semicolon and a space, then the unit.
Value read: 196.1518; m³
